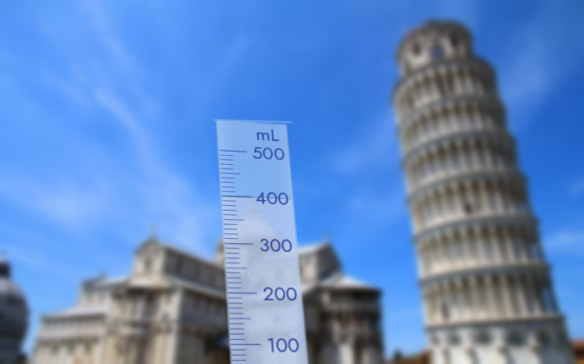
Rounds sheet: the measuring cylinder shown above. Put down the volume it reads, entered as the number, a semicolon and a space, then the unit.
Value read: 400; mL
